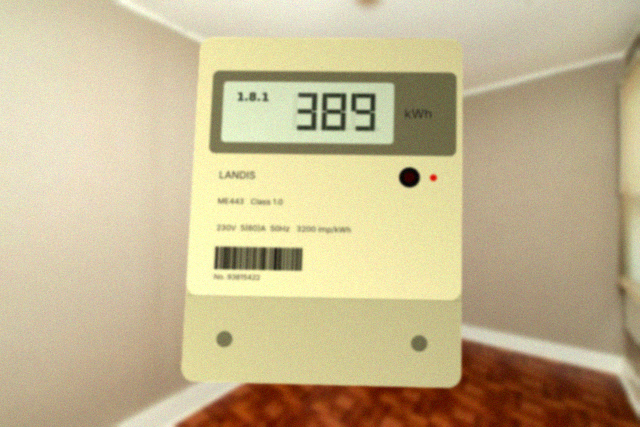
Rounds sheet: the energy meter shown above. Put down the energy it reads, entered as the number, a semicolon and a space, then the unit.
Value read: 389; kWh
